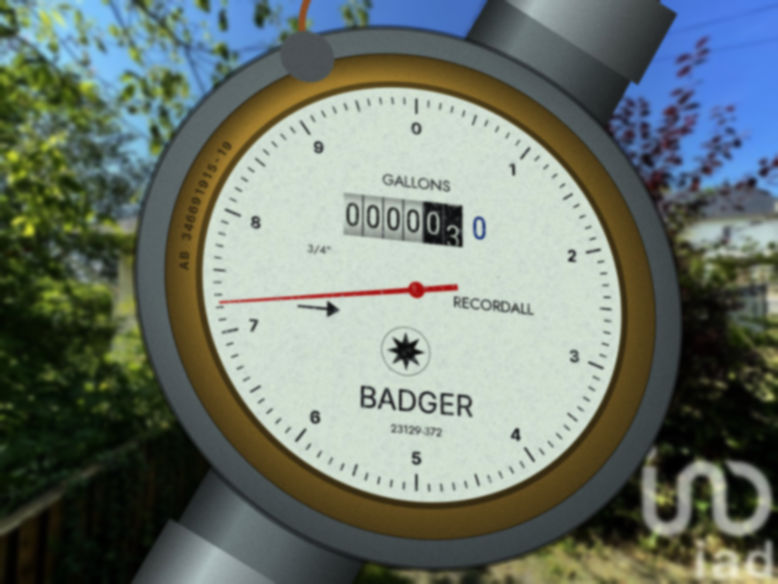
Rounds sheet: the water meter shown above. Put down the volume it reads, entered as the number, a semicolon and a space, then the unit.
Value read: 27.2; gal
